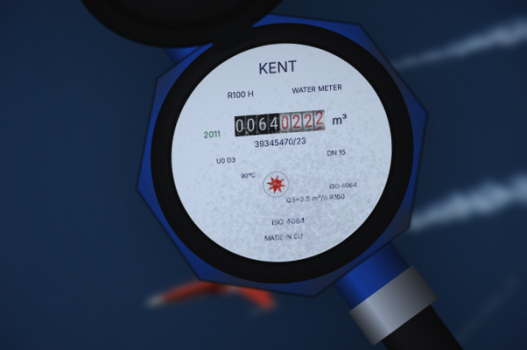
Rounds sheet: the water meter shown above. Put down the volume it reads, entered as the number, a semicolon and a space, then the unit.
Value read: 64.0222; m³
